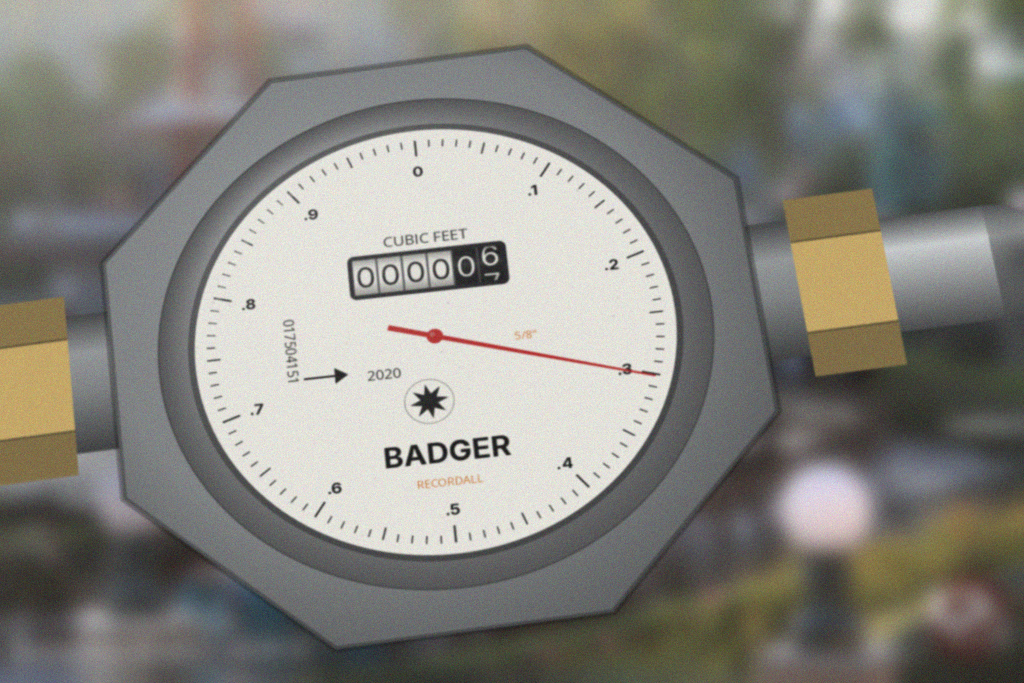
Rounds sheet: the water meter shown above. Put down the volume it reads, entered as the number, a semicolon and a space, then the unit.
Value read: 6.30; ft³
